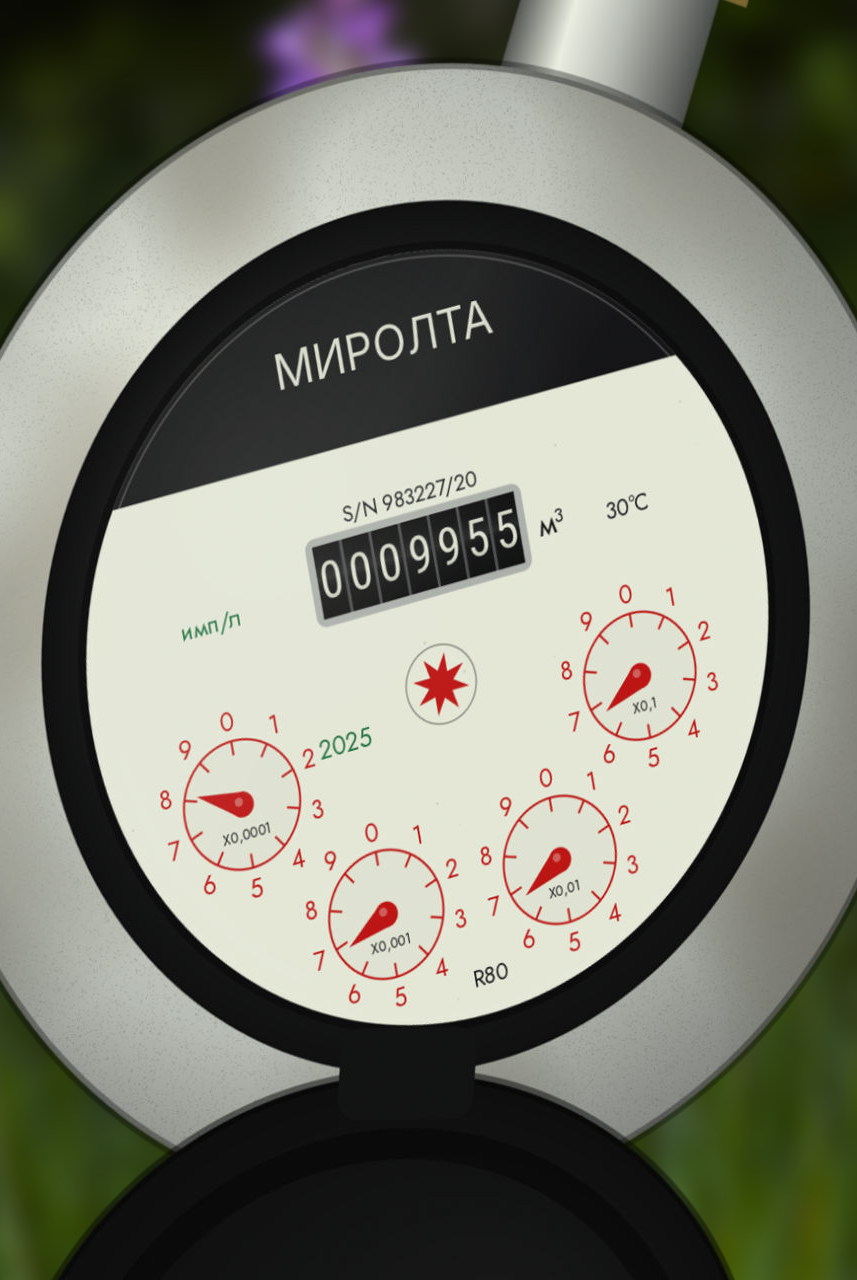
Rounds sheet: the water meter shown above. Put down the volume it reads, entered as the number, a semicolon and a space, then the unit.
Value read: 9955.6668; m³
